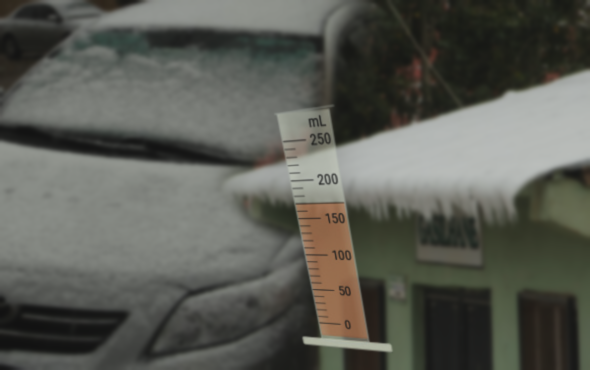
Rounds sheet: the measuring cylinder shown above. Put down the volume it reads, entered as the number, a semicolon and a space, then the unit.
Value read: 170; mL
